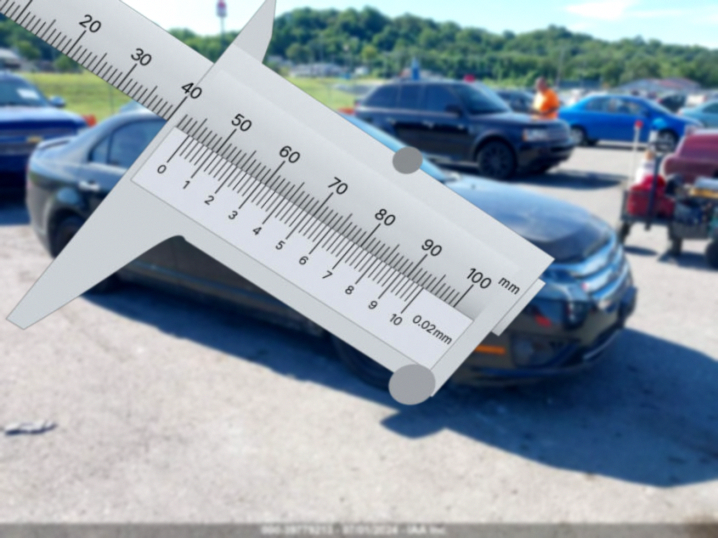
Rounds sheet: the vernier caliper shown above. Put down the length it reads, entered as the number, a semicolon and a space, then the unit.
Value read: 44.5; mm
